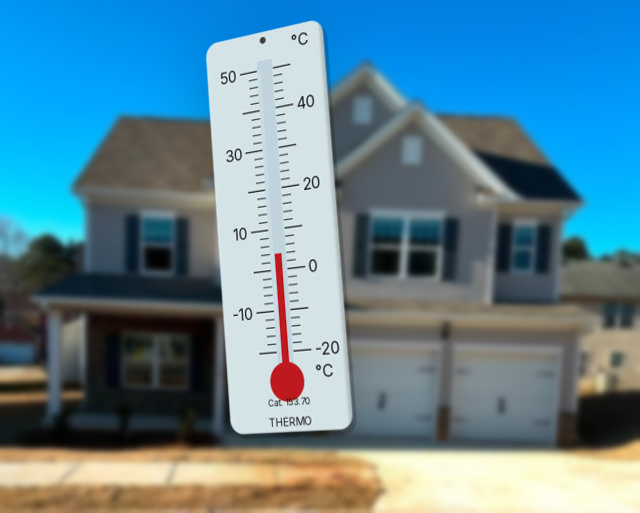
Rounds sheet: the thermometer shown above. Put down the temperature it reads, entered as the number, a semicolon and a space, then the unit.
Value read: 4; °C
